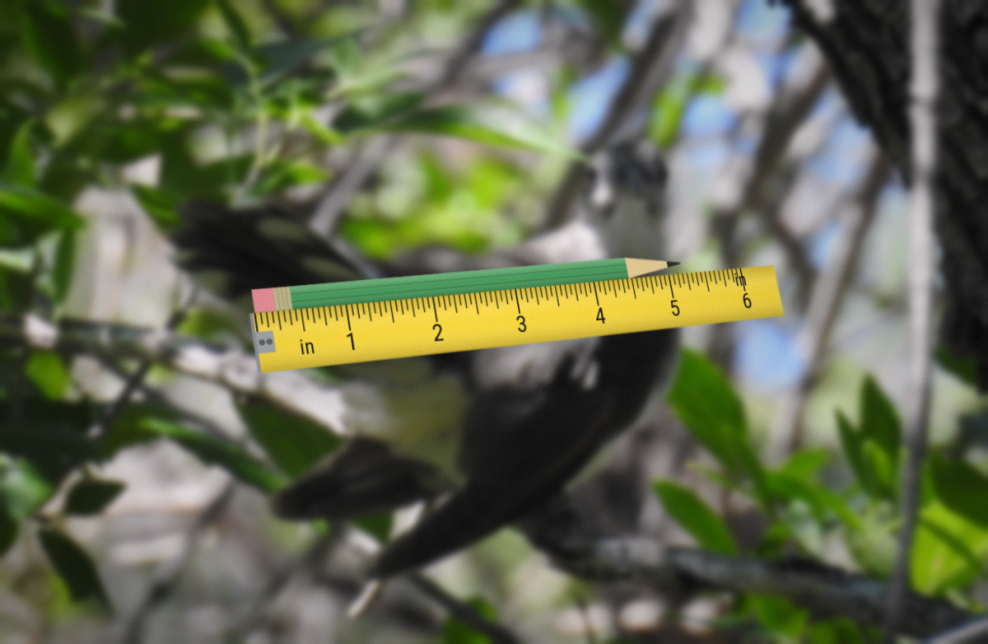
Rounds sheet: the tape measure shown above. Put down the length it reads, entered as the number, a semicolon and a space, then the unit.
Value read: 5.1875; in
